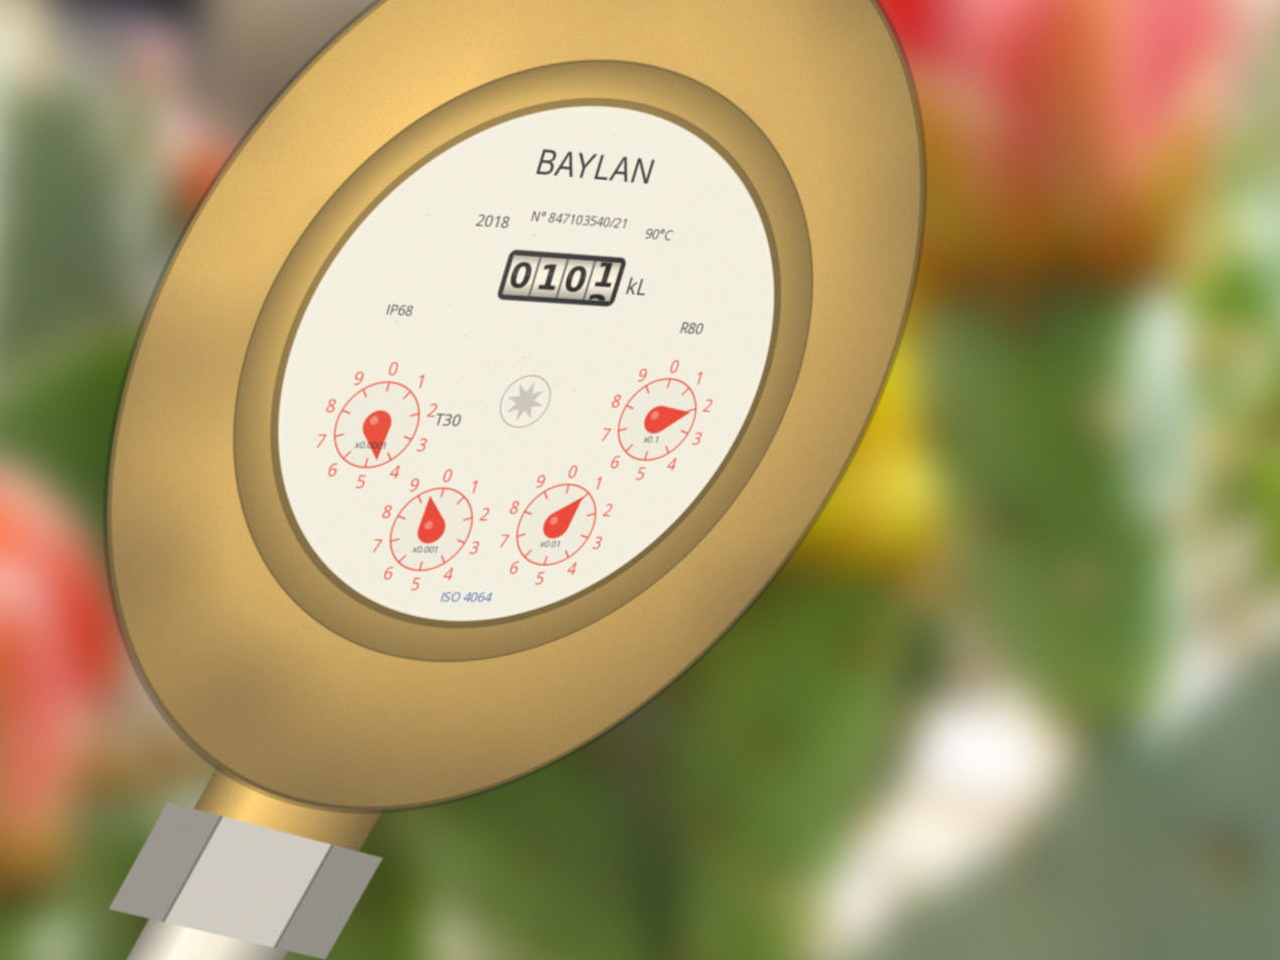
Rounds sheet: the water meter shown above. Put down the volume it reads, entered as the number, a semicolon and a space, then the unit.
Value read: 101.2094; kL
